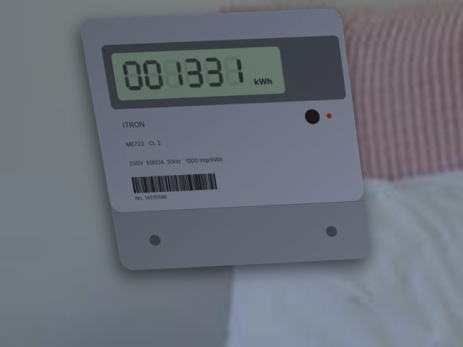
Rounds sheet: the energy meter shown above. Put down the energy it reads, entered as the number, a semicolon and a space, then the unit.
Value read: 1331; kWh
